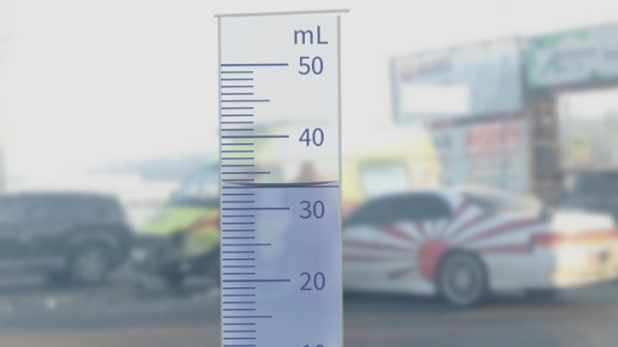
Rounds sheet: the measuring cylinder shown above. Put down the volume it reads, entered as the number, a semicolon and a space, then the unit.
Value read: 33; mL
